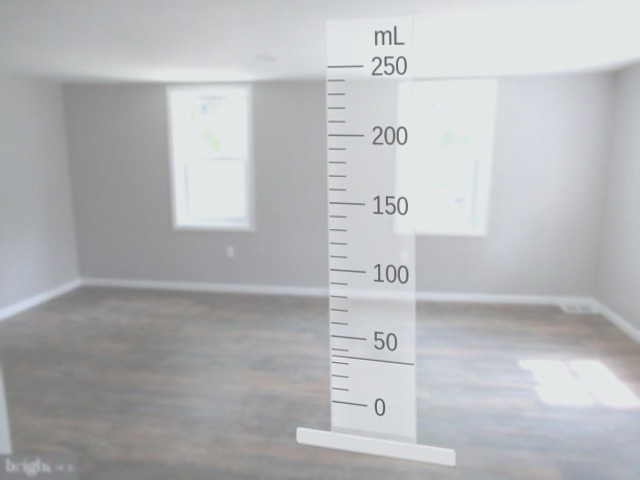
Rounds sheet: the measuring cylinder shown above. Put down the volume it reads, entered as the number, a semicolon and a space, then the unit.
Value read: 35; mL
